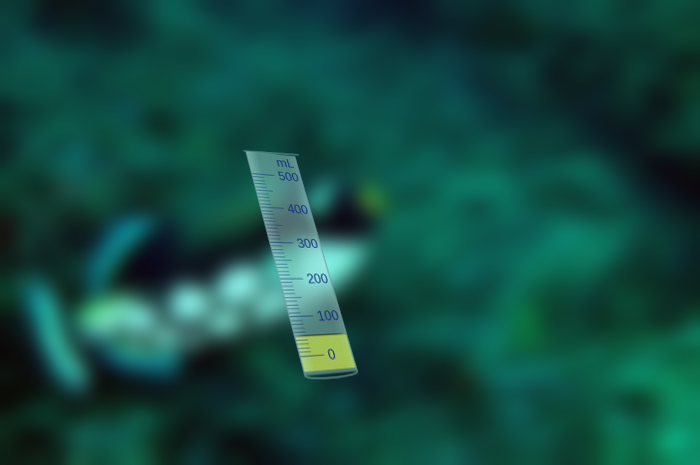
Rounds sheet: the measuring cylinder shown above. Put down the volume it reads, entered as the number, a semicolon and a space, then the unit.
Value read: 50; mL
